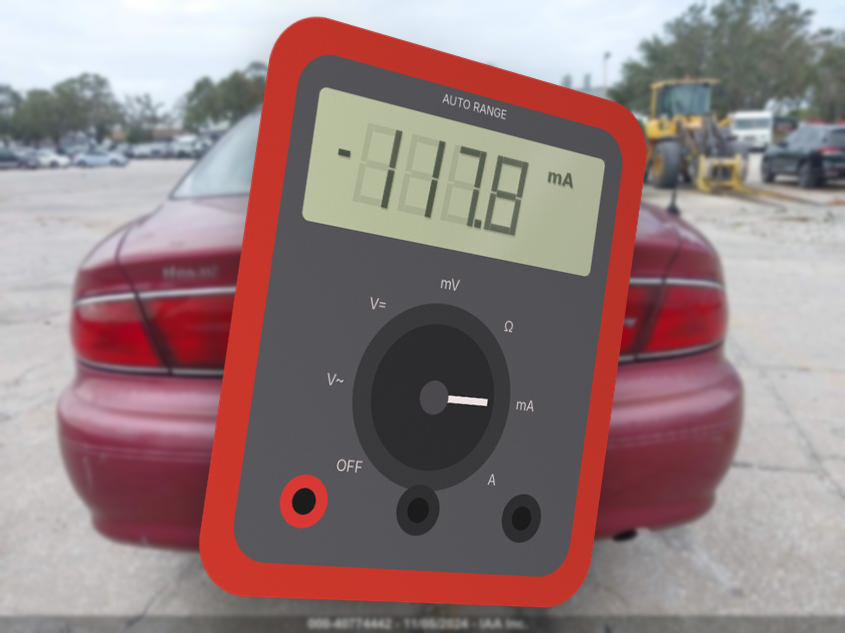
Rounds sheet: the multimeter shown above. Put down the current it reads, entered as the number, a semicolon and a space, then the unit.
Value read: -117.8; mA
